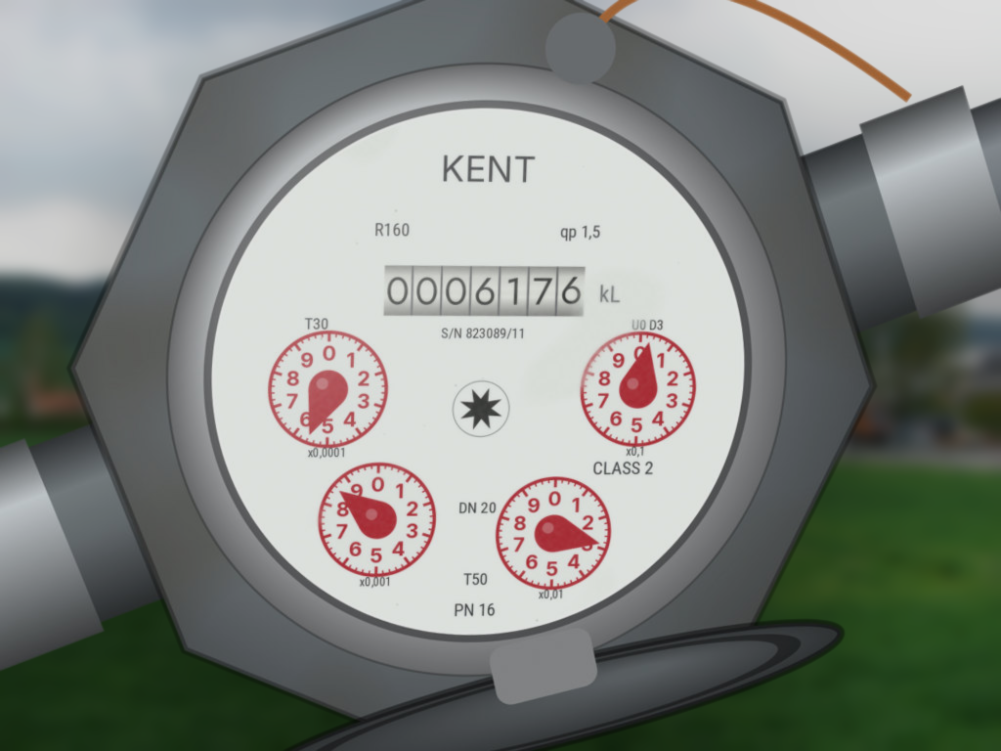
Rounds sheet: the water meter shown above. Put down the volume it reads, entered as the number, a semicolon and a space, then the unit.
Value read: 6176.0285; kL
